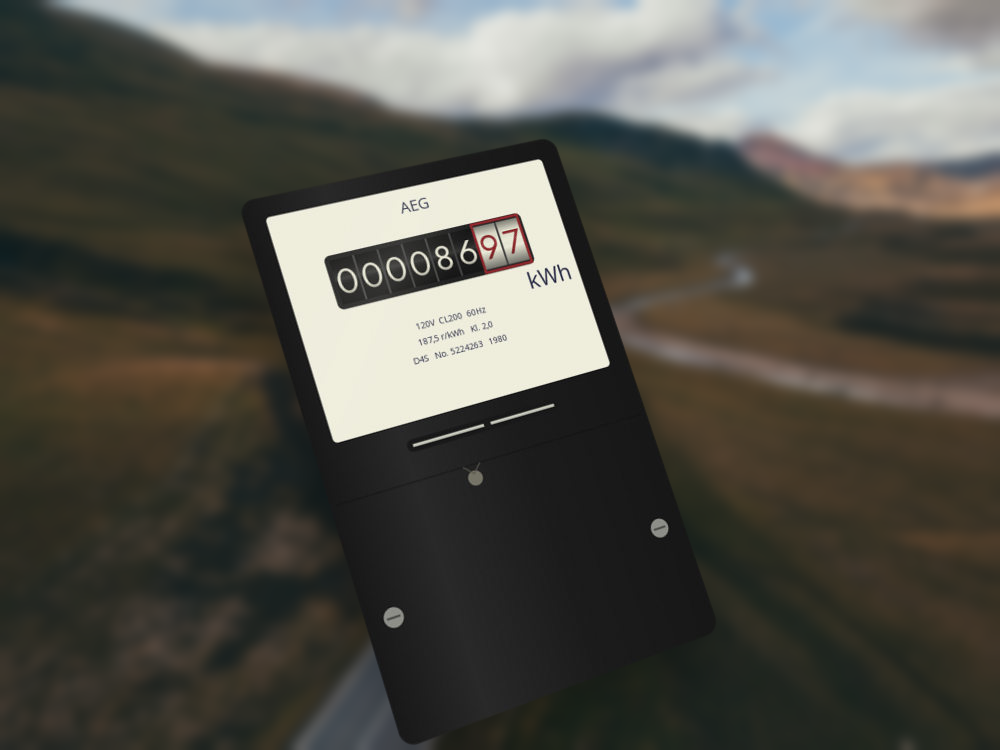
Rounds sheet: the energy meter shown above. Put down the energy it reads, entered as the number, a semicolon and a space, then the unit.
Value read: 86.97; kWh
